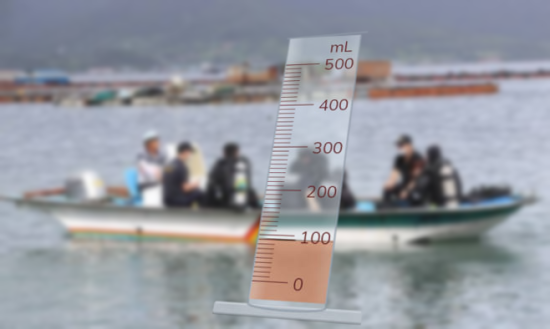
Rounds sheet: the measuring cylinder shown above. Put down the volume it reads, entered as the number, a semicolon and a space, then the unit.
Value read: 90; mL
